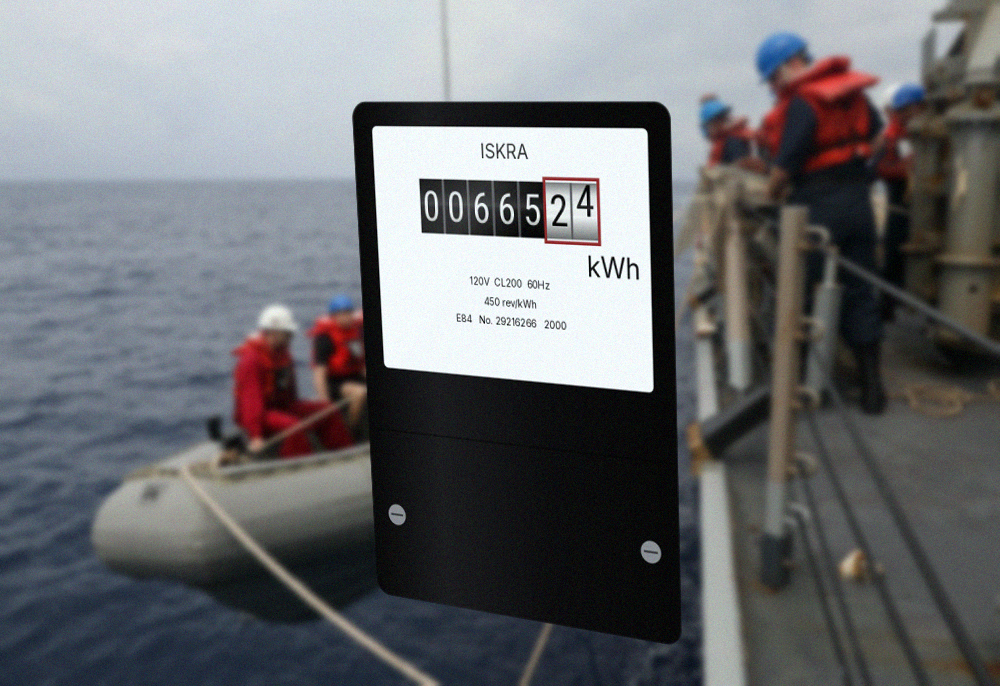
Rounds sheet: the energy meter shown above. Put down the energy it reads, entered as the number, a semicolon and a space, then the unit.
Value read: 665.24; kWh
